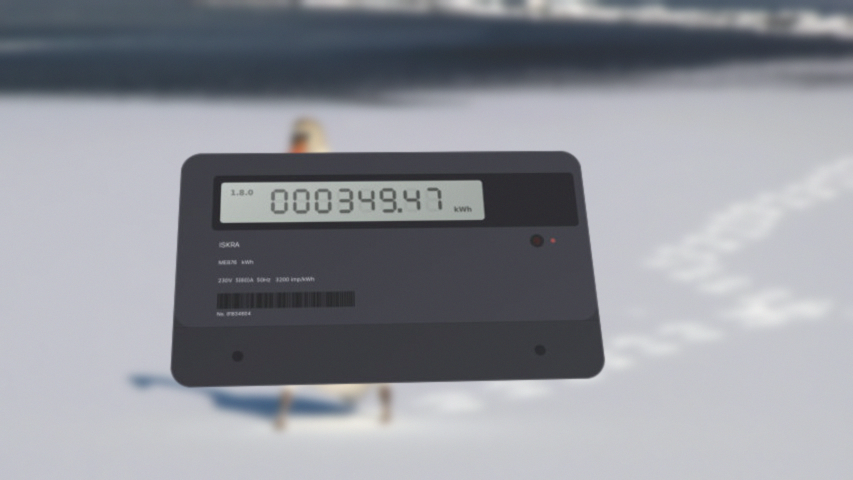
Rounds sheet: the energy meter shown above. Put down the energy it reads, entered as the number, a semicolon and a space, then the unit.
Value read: 349.47; kWh
